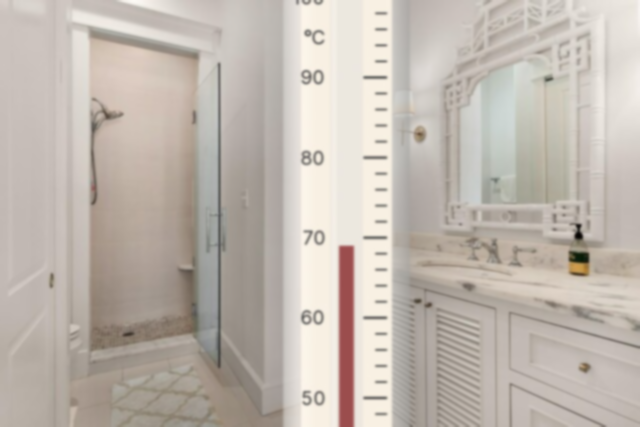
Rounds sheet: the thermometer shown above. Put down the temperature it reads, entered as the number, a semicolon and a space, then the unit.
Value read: 69; °C
